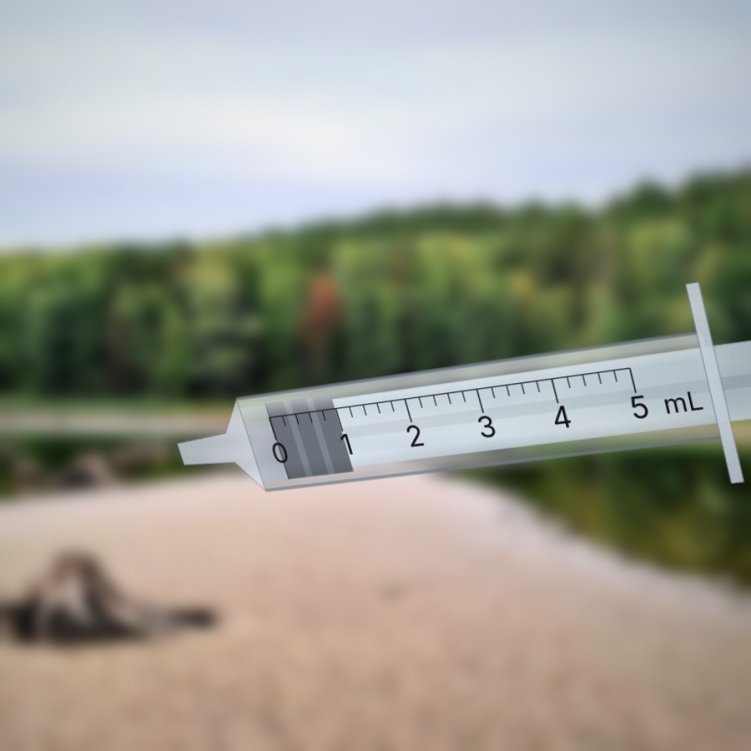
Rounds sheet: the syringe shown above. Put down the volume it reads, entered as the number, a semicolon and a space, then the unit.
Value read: 0; mL
